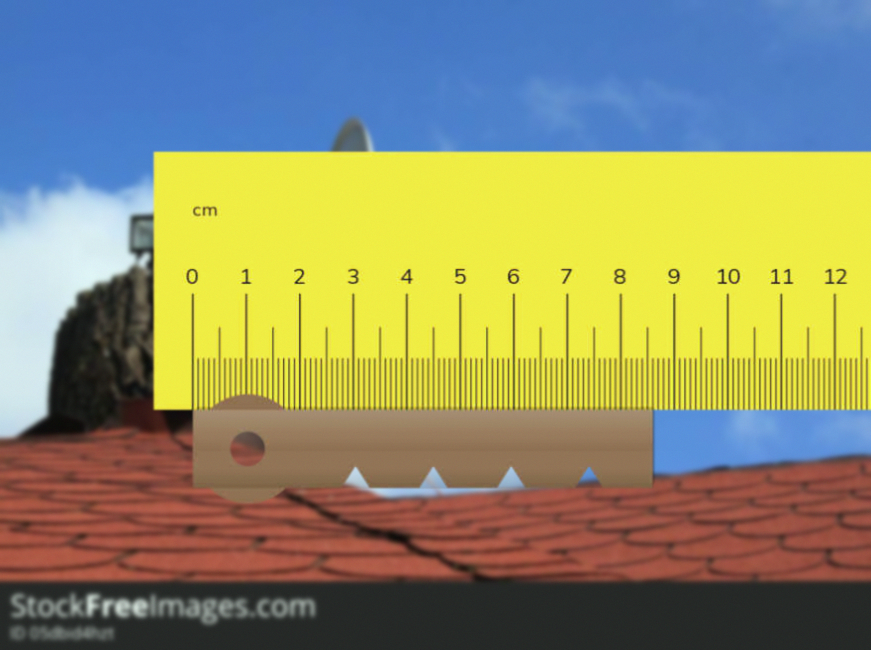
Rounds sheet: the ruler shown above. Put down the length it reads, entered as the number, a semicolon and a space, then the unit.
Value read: 8.6; cm
